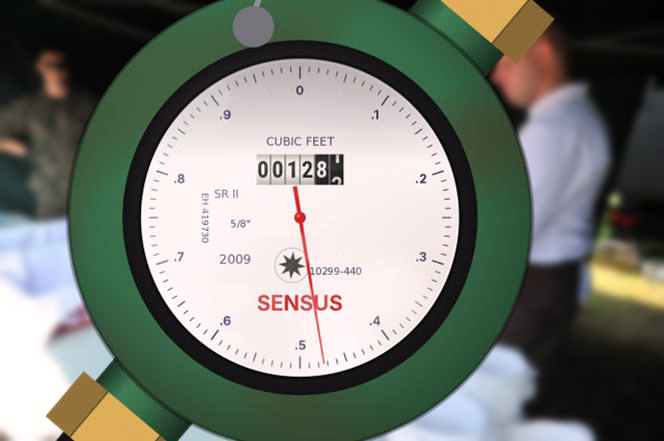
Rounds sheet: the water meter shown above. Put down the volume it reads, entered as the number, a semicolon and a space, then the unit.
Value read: 1281.47; ft³
